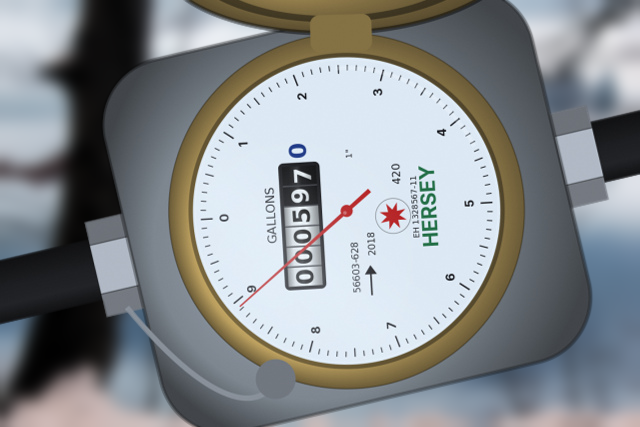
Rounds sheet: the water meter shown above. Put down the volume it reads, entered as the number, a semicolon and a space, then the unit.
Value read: 5968.9; gal
